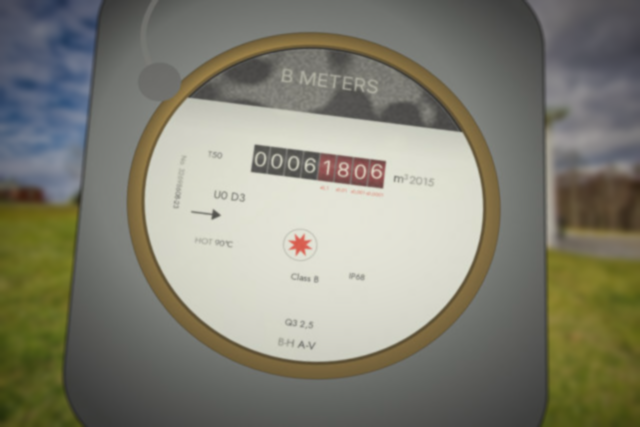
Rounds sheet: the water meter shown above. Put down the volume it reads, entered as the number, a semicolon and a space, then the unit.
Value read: 6.1806; m³
